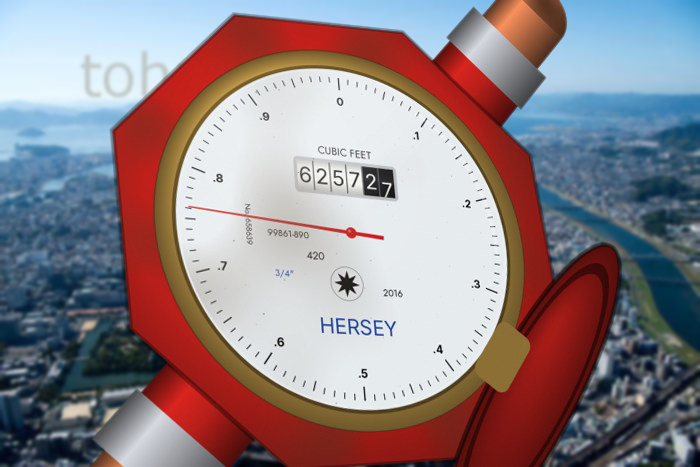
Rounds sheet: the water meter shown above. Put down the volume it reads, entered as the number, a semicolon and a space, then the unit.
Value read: 625726.76; ft³
